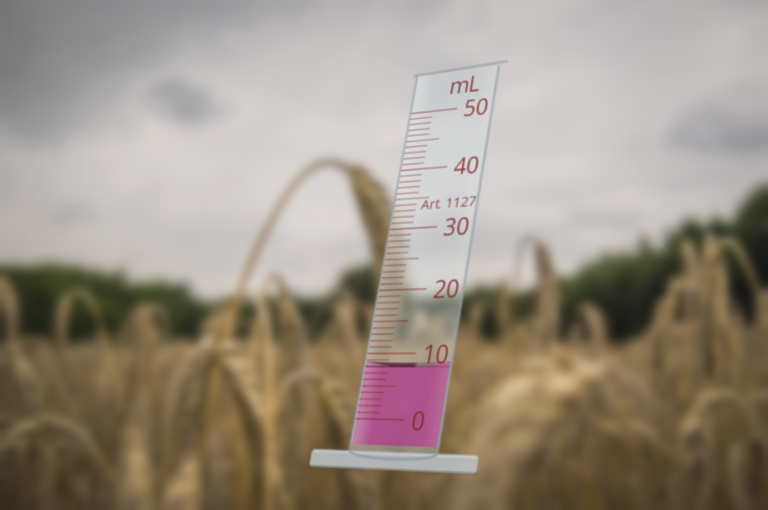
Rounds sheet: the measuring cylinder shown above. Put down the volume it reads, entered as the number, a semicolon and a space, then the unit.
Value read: 8; mL
